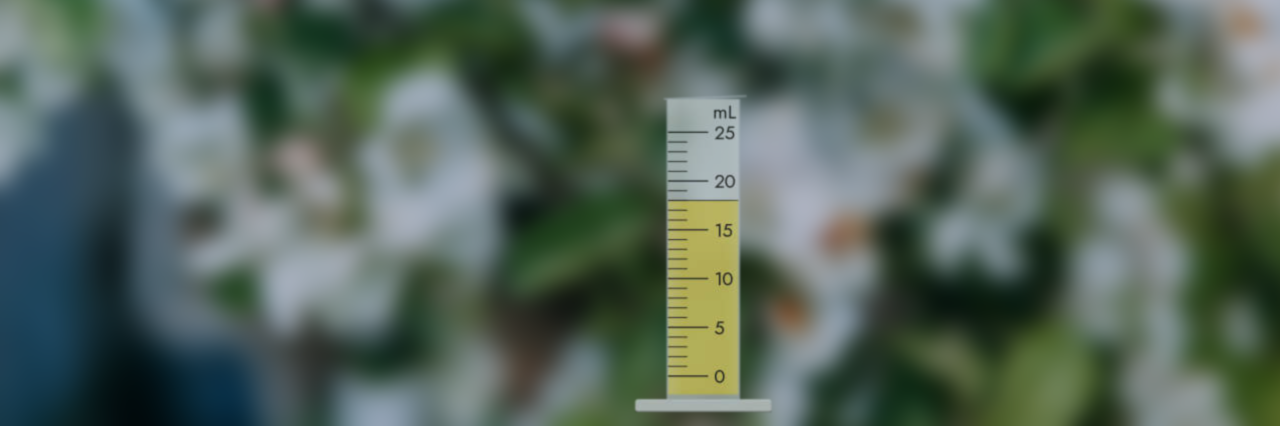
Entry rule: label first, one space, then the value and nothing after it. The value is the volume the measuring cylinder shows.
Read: 18 mL
